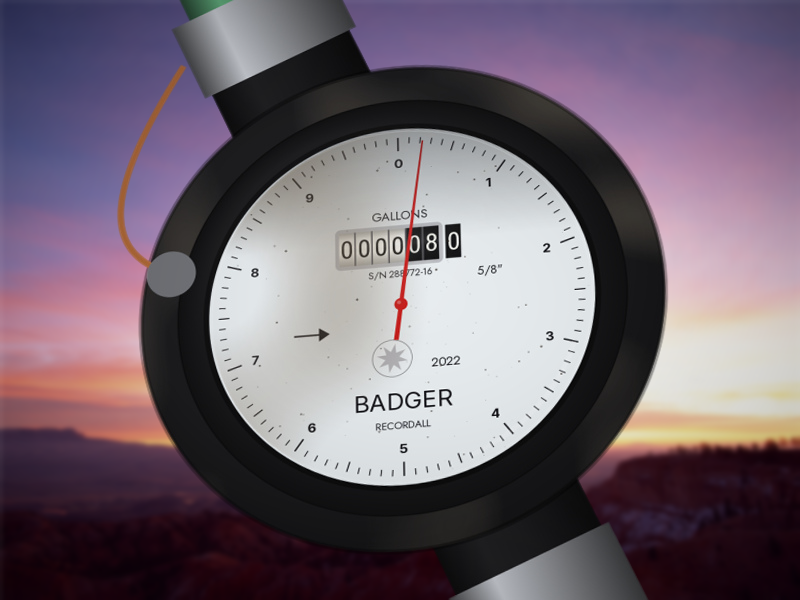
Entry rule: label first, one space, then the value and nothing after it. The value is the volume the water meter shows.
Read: 80.2 gal
